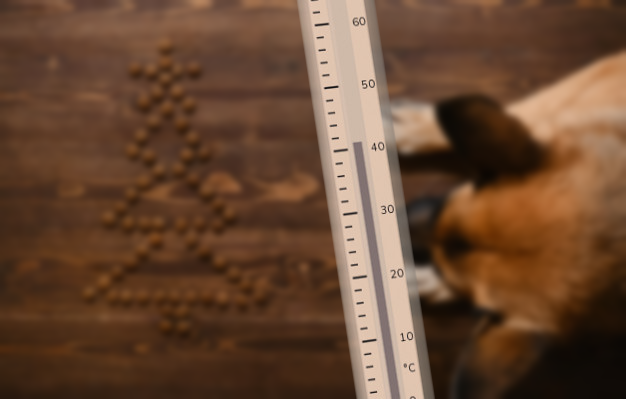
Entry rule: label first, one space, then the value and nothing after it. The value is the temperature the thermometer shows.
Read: 41 °C
